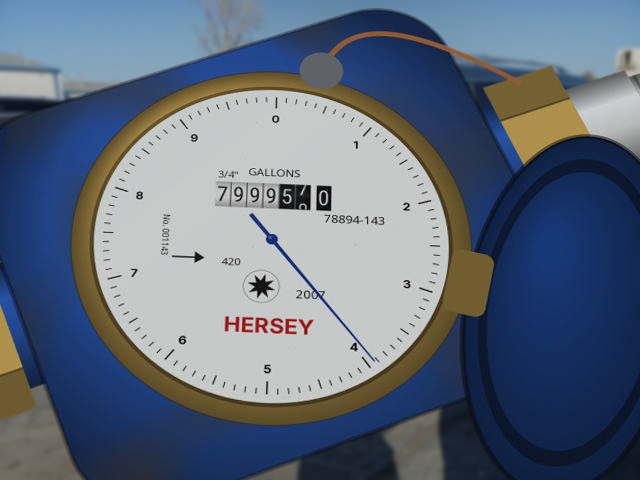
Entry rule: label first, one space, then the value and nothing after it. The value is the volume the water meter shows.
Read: 7999573.9 gal
